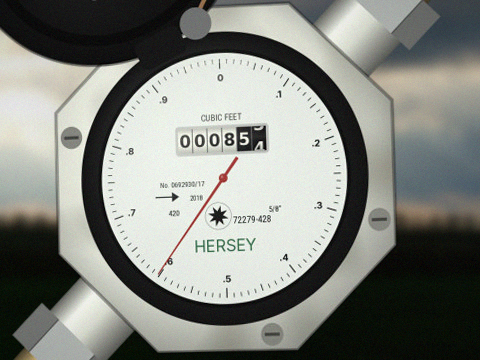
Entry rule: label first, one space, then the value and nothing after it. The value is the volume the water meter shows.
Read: 853.60 ft³
